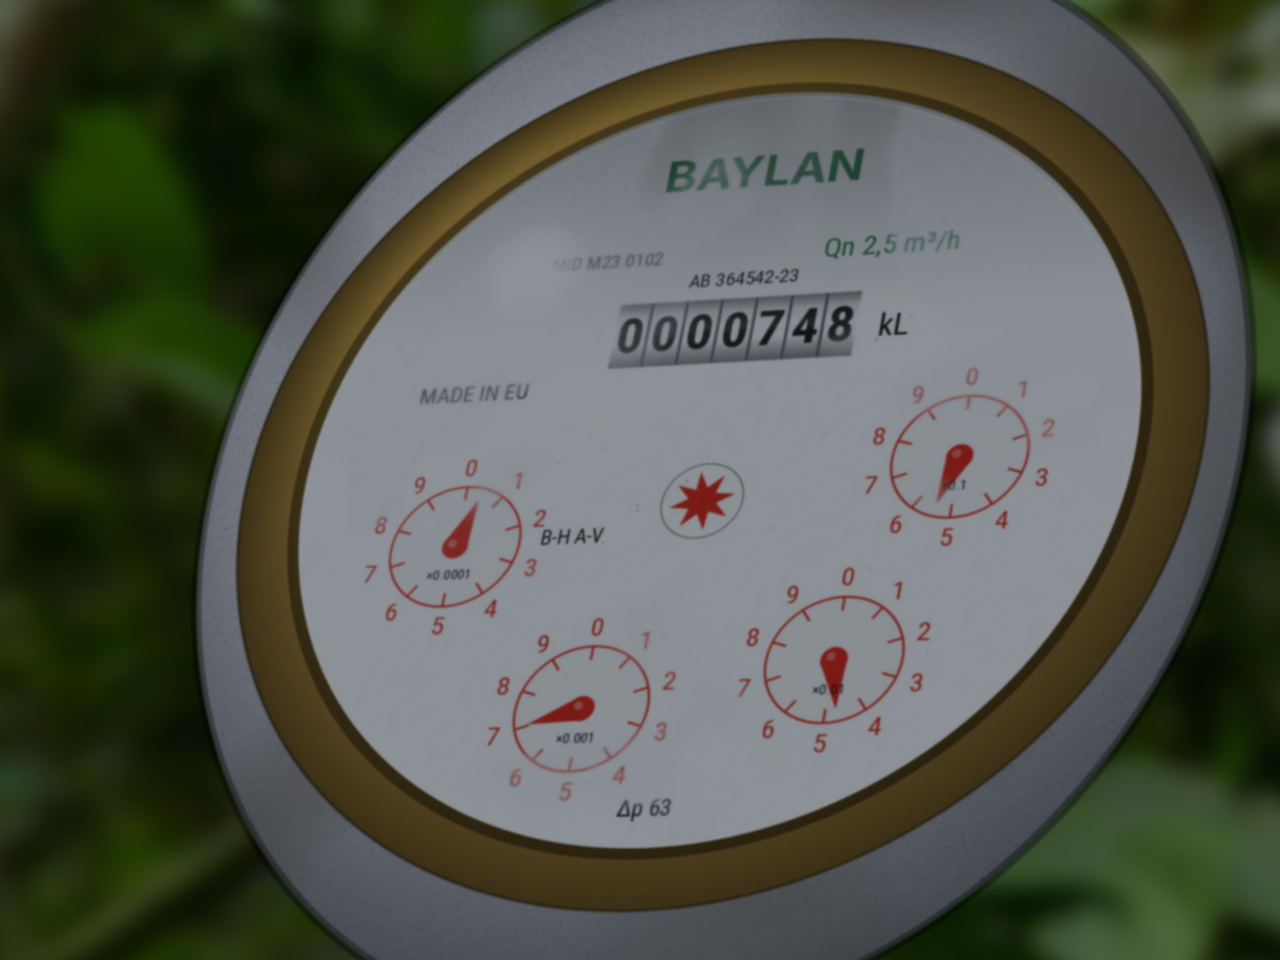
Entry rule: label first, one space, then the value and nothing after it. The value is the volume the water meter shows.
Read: 748.5470 kL
